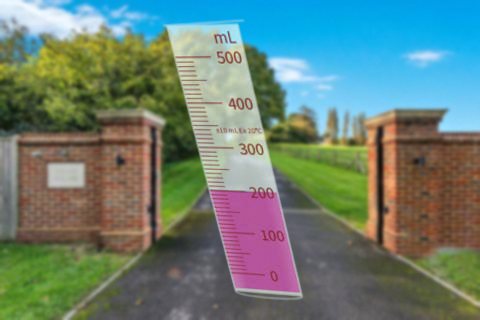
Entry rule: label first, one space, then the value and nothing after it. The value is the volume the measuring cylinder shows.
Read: 200 mL
